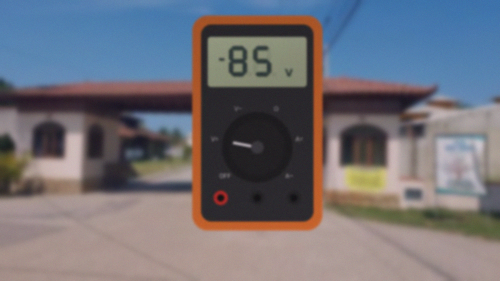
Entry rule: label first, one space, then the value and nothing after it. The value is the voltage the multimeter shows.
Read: -85 V
